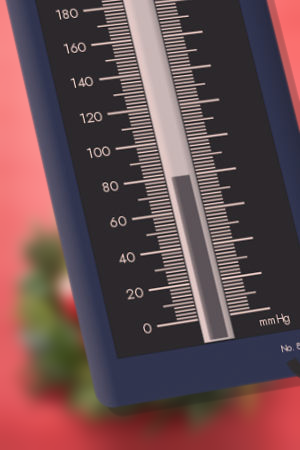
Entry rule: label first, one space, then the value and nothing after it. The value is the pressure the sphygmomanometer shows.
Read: 80 mmHg
